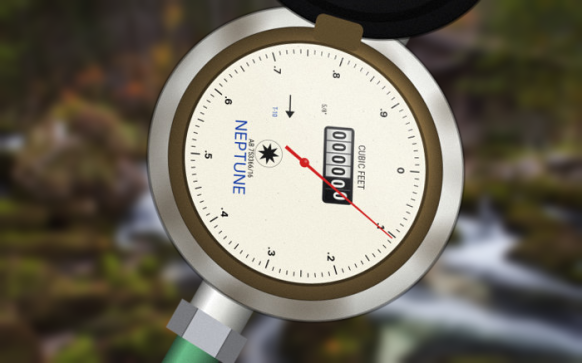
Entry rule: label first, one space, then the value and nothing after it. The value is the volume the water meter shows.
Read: 0.10 ft³
